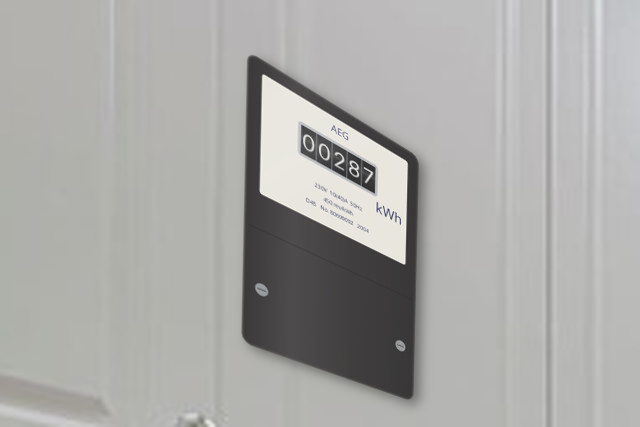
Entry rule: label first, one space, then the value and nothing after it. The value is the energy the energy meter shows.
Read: 287 kWh
